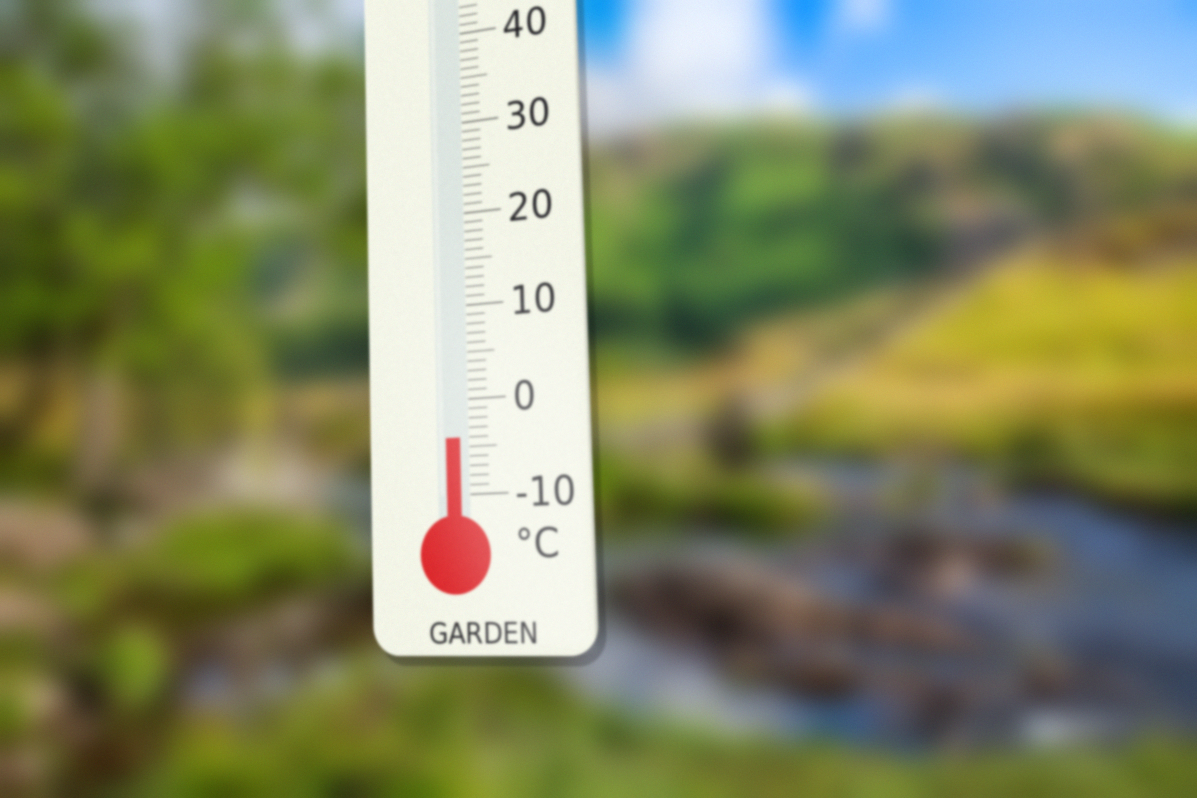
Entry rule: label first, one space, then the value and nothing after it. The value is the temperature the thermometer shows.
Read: -4 °C
